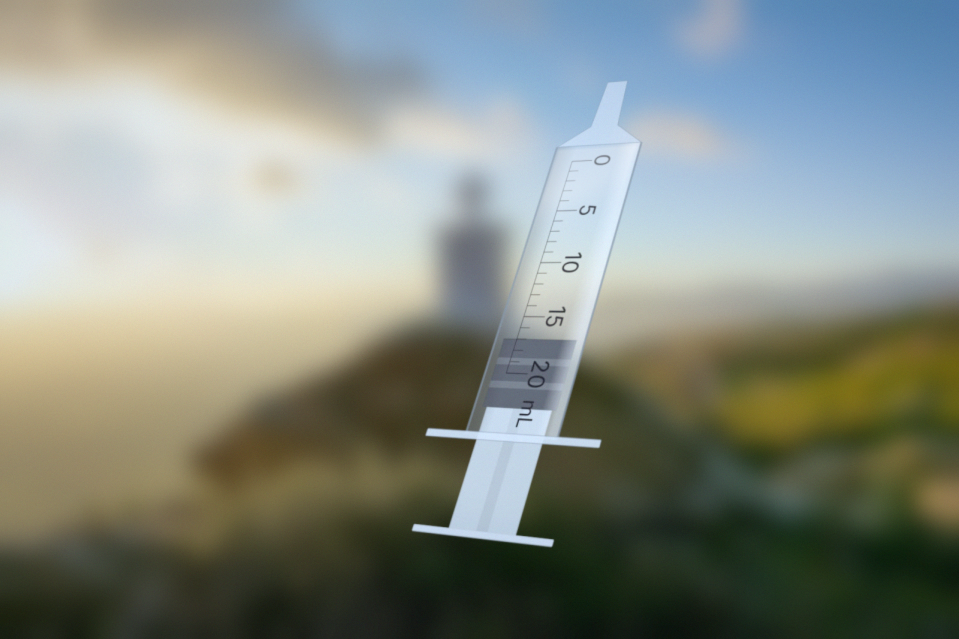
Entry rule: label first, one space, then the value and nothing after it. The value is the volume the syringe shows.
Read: 17 mL
